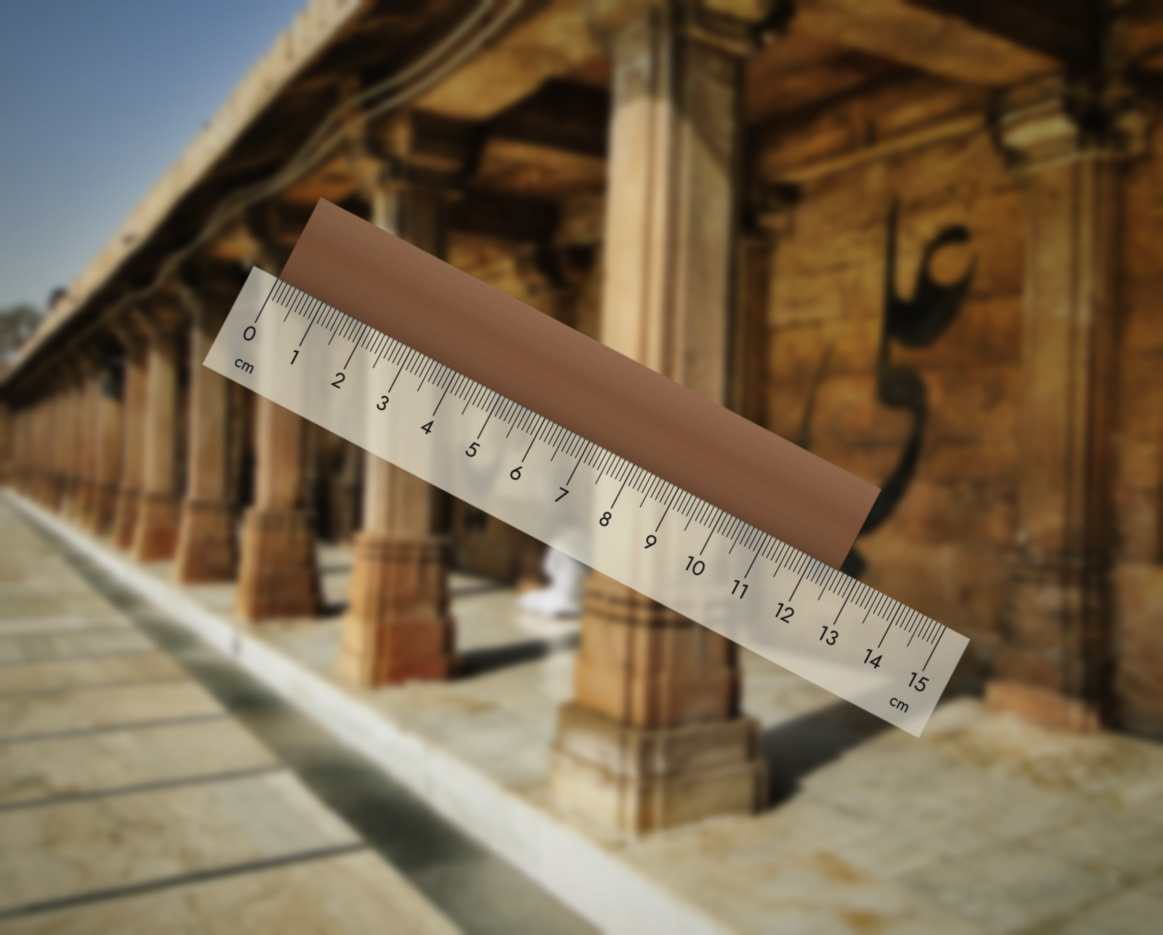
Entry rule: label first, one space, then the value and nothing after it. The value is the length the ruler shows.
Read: 12.6 cm
